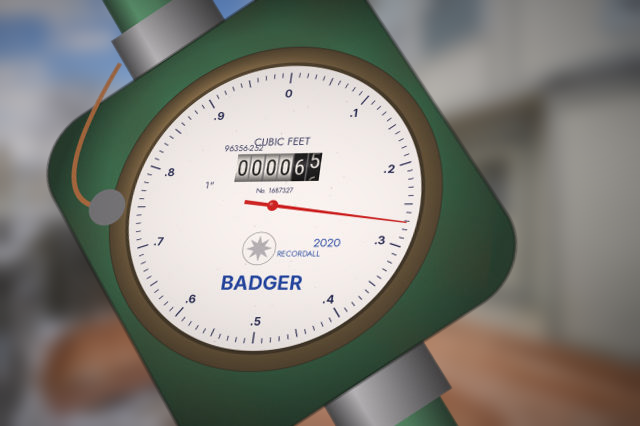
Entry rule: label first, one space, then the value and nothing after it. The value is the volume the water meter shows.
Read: 65.27 ft³
